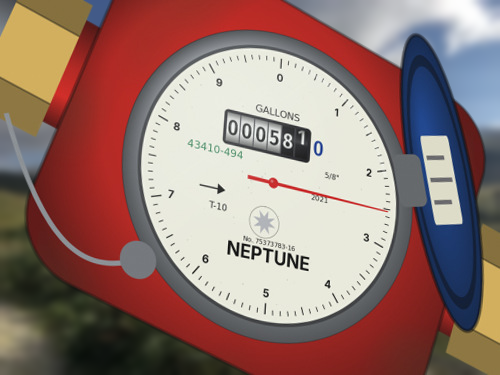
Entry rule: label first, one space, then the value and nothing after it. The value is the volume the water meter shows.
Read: 5812.5 gal
